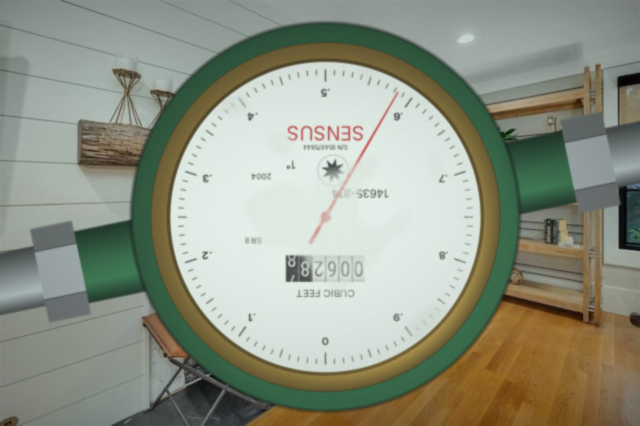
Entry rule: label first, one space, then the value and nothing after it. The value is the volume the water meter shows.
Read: 6287.58 ft³
